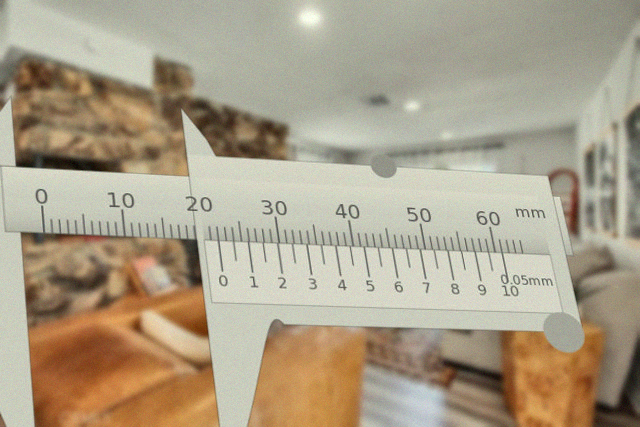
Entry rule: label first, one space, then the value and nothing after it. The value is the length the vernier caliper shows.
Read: 22.0 mm
